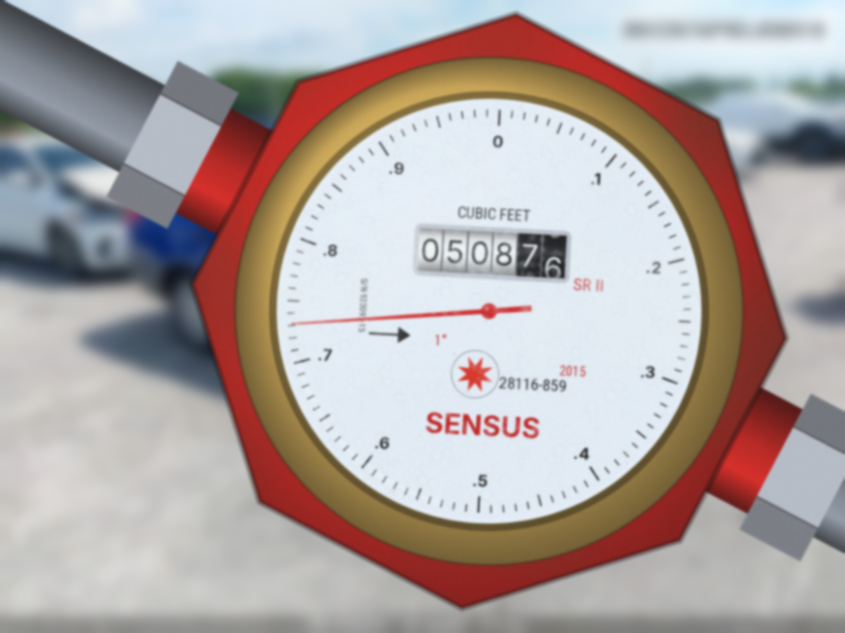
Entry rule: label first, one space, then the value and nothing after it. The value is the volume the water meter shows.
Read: 50875.73 ft³
